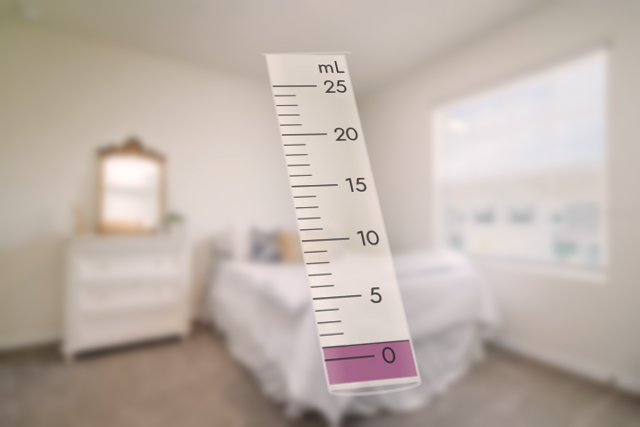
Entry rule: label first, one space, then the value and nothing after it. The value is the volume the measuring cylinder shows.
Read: 1 mL
